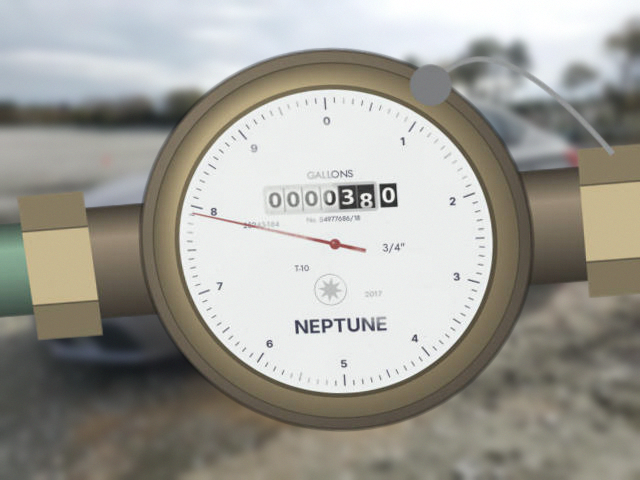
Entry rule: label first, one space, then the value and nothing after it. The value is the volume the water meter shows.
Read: 377.9 gal
